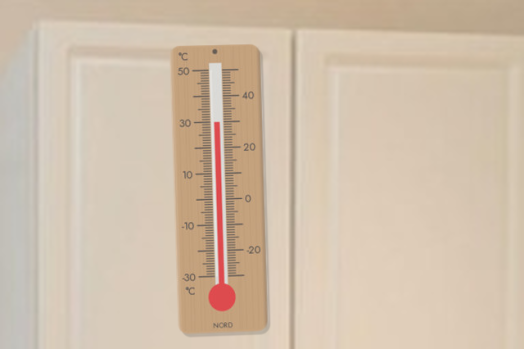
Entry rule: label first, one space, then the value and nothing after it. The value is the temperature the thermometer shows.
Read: 30 °C
